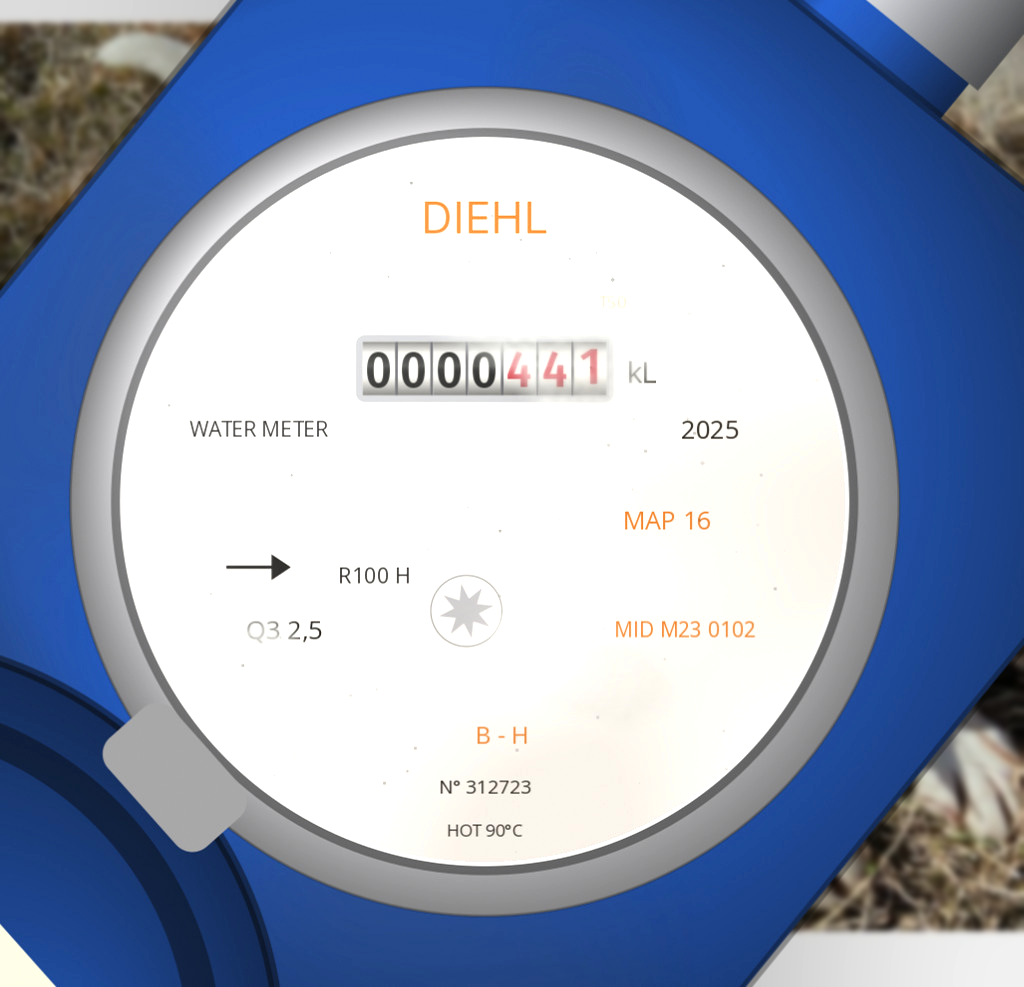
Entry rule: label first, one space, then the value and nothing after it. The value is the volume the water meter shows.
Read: 0.441 kL
